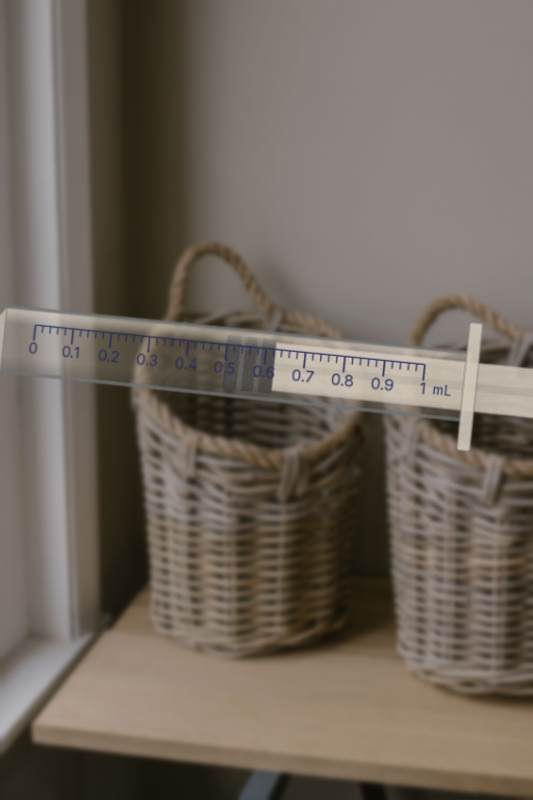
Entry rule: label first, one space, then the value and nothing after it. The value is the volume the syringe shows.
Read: 0.5 mL
